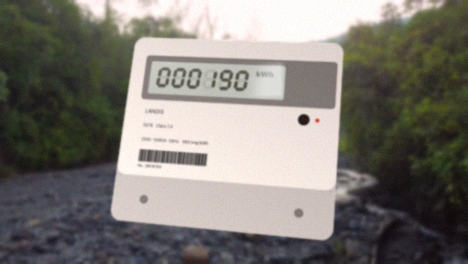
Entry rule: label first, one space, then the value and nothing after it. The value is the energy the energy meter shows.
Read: 190 kWh
